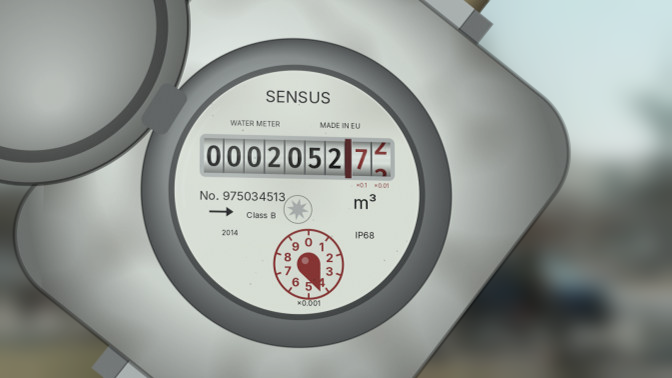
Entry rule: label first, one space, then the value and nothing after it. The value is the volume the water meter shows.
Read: 2052.724 m³
